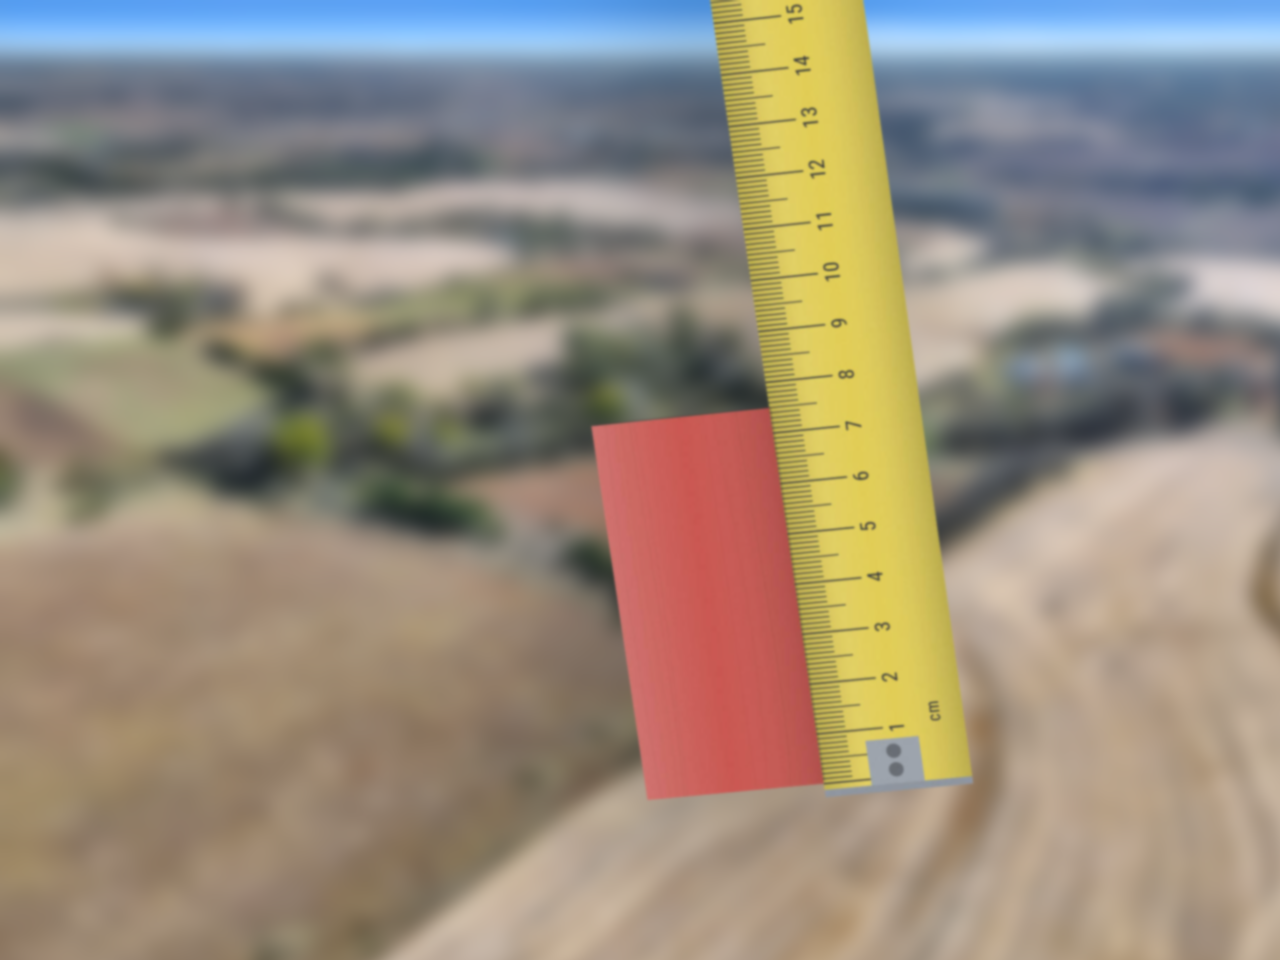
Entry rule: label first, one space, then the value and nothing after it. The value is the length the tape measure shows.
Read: 7.5 cm
